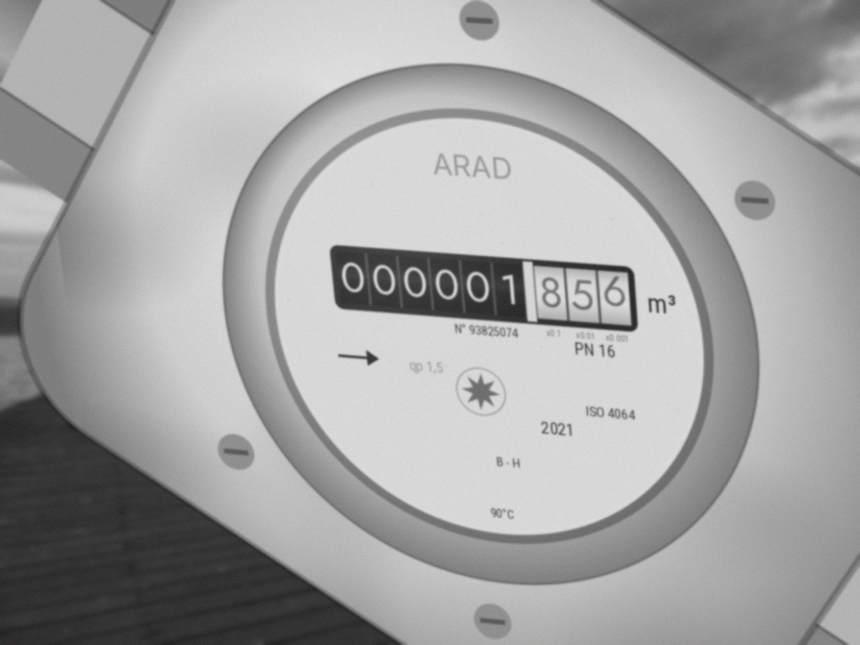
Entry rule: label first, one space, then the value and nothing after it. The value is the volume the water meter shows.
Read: 1.856 m³
